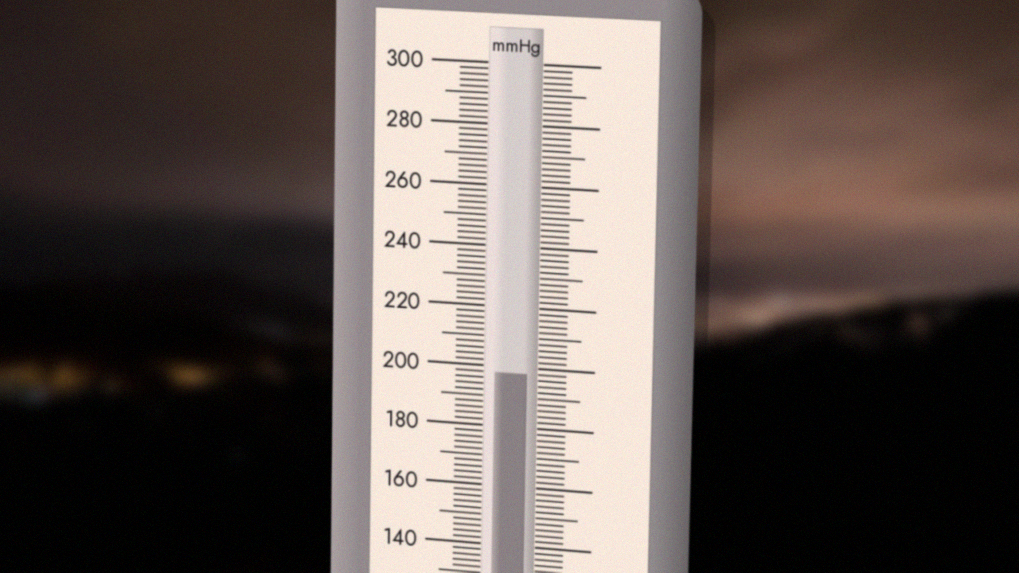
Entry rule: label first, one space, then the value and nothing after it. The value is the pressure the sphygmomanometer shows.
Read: 198 mmHg
